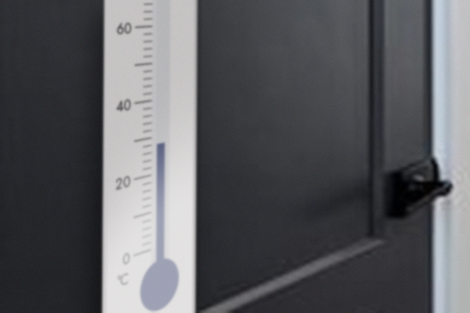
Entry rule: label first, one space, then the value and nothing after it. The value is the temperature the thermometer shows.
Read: 28 °C
